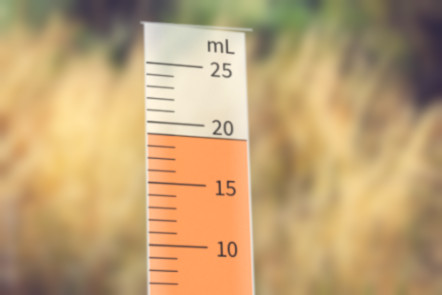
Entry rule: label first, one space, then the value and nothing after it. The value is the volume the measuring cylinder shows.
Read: 19 mL
